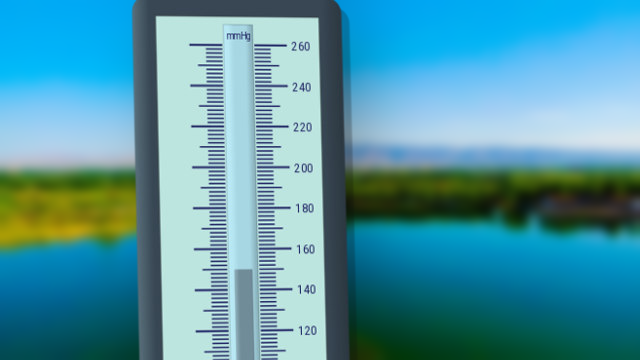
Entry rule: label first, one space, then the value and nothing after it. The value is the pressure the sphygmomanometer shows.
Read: 150 mmHg
